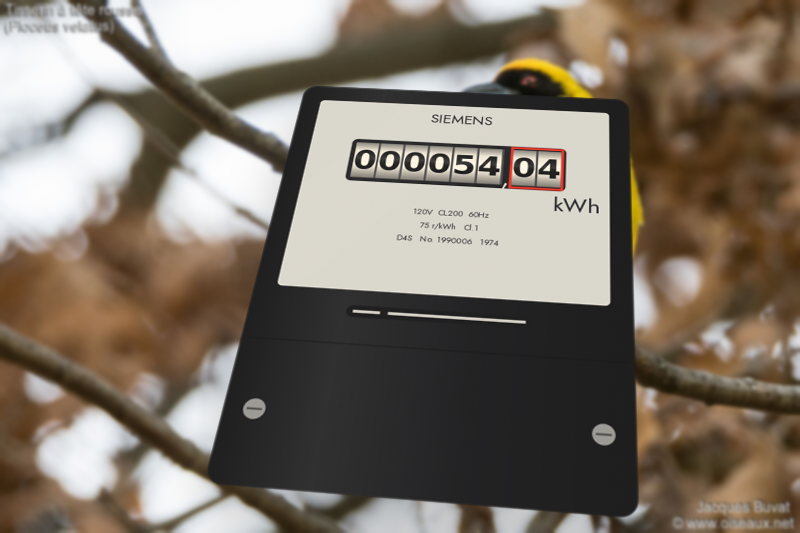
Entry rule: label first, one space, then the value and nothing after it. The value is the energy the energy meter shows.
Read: 54.04 kWh
